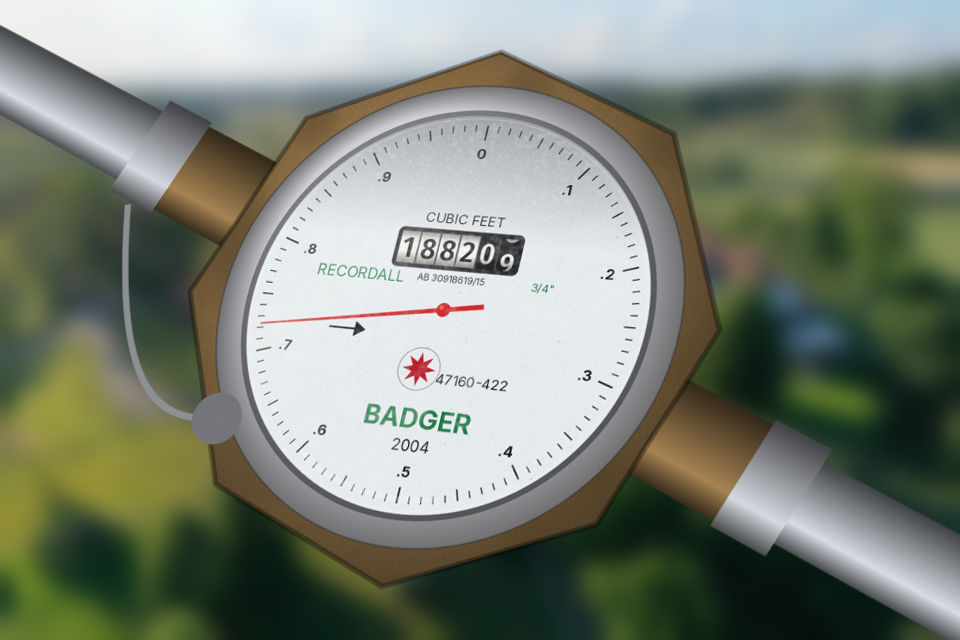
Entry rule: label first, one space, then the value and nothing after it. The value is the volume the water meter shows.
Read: 188208.72 ft³
